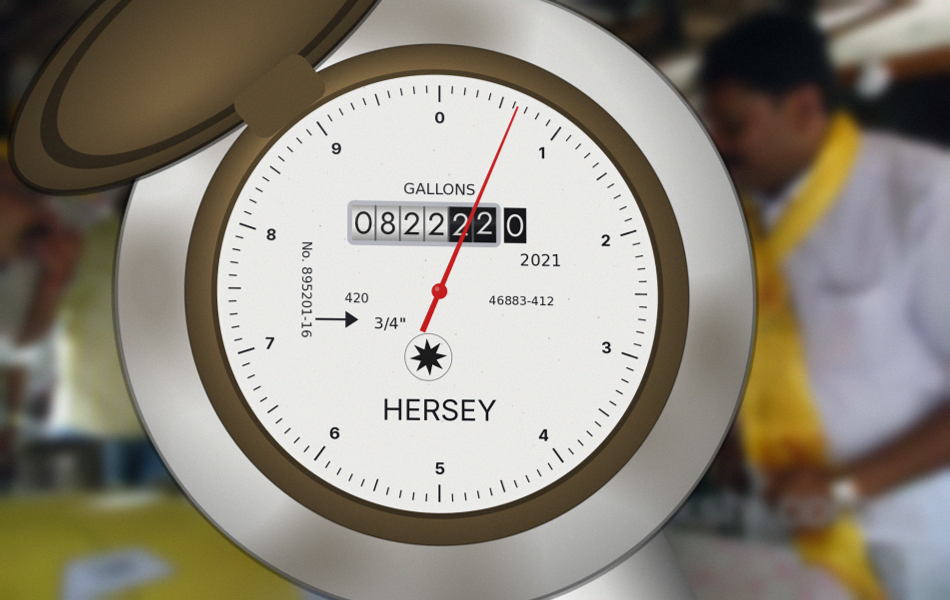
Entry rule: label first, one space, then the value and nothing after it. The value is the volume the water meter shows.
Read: 822220.6 gal
